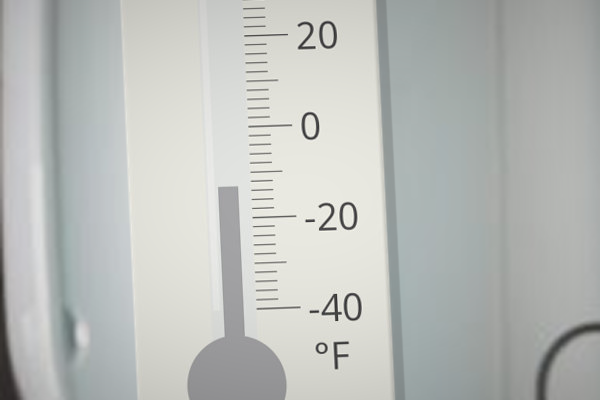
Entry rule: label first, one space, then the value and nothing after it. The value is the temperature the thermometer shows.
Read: -13 °F
